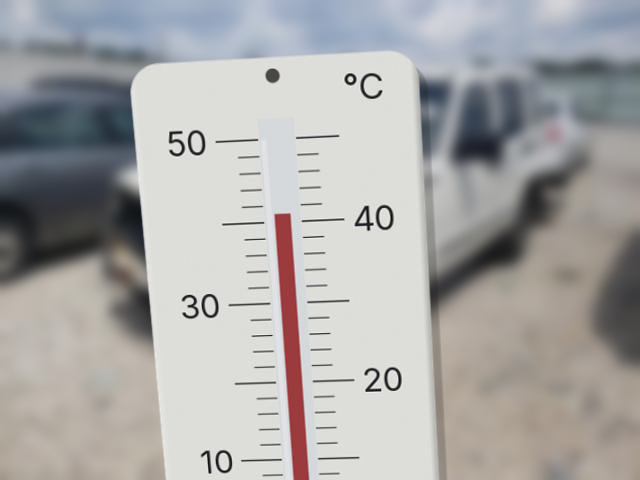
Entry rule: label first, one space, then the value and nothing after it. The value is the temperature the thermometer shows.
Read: 41 °C
